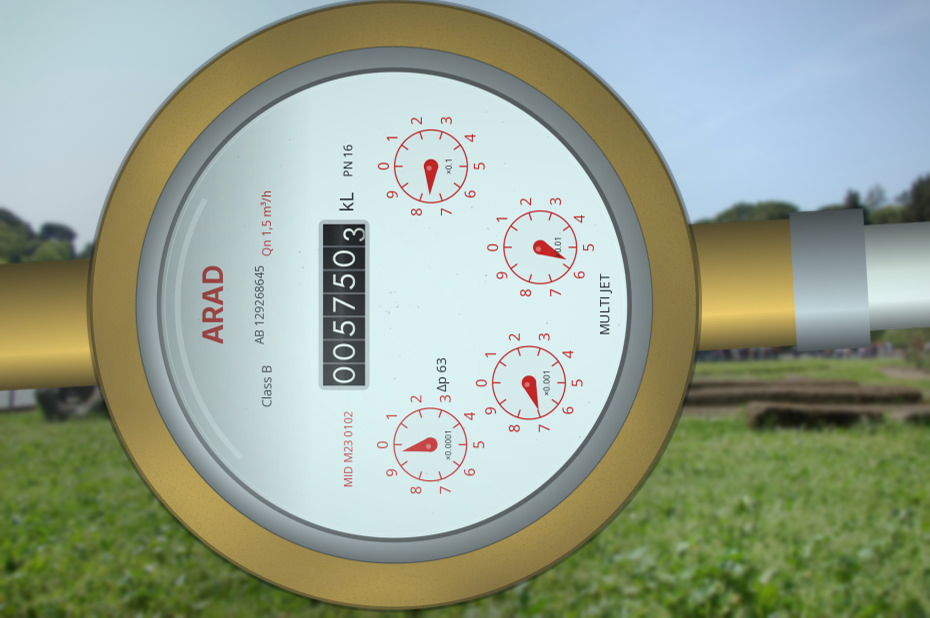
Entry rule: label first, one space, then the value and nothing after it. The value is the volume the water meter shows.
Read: 57502.7569 kL
